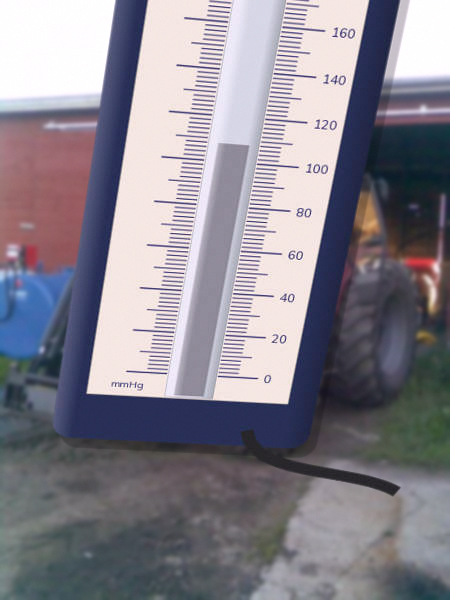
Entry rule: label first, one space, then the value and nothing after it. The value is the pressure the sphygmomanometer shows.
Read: 108 mmHg
